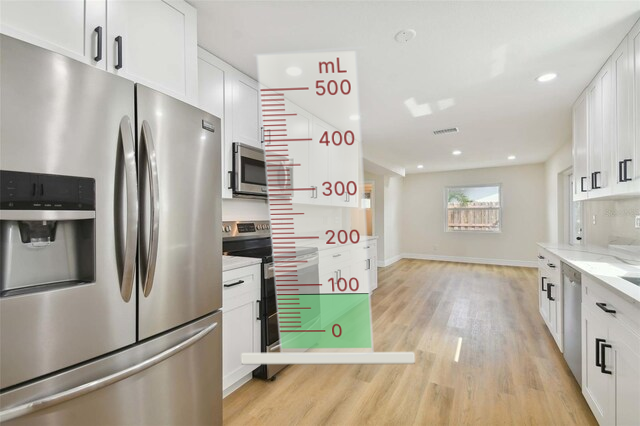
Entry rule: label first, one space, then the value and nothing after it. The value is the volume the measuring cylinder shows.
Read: 80 mL
